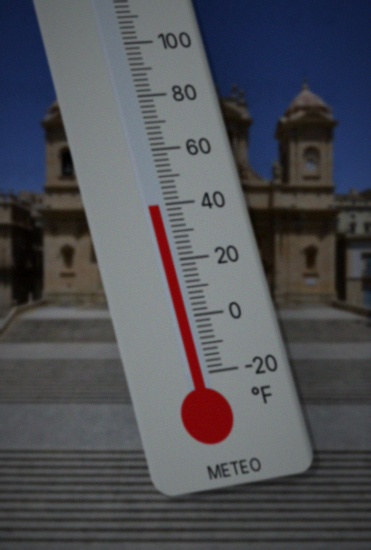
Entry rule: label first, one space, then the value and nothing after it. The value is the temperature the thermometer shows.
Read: 40 °F
